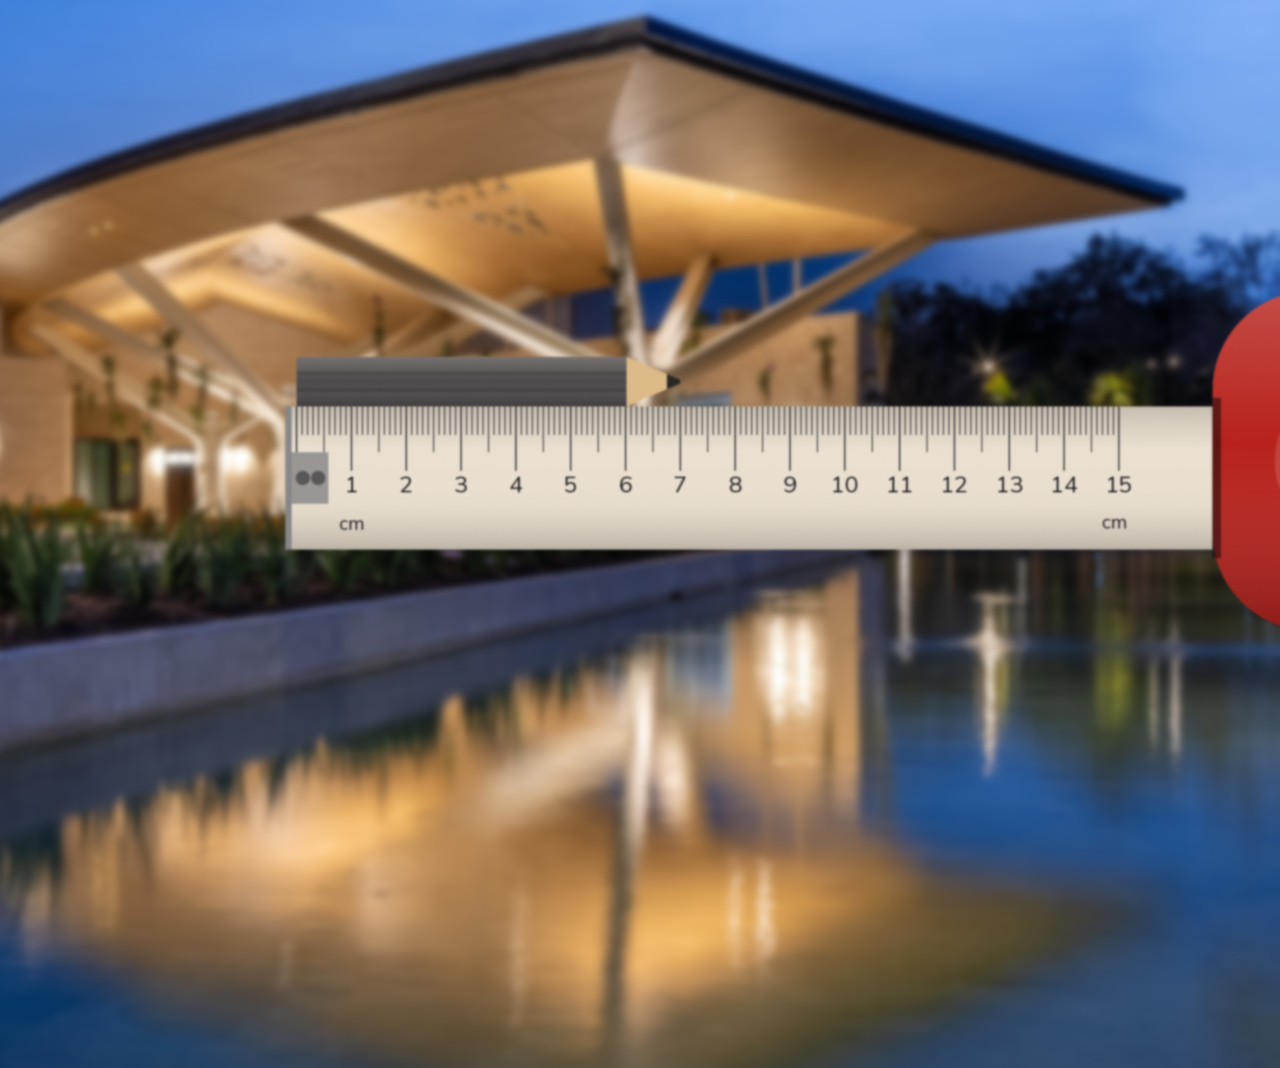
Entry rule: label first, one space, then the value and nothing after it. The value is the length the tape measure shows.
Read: 7 cm
